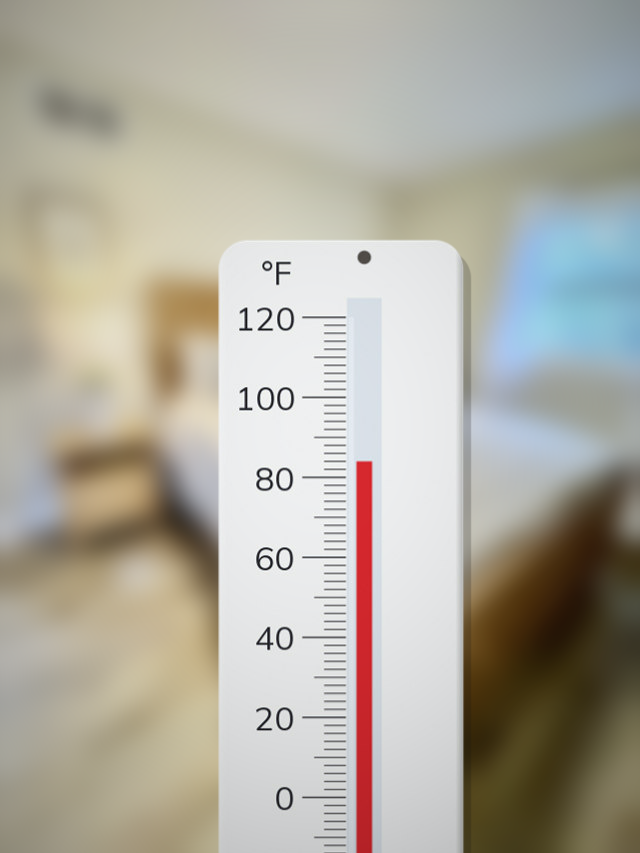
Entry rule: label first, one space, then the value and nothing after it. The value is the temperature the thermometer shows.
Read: 84 °F
